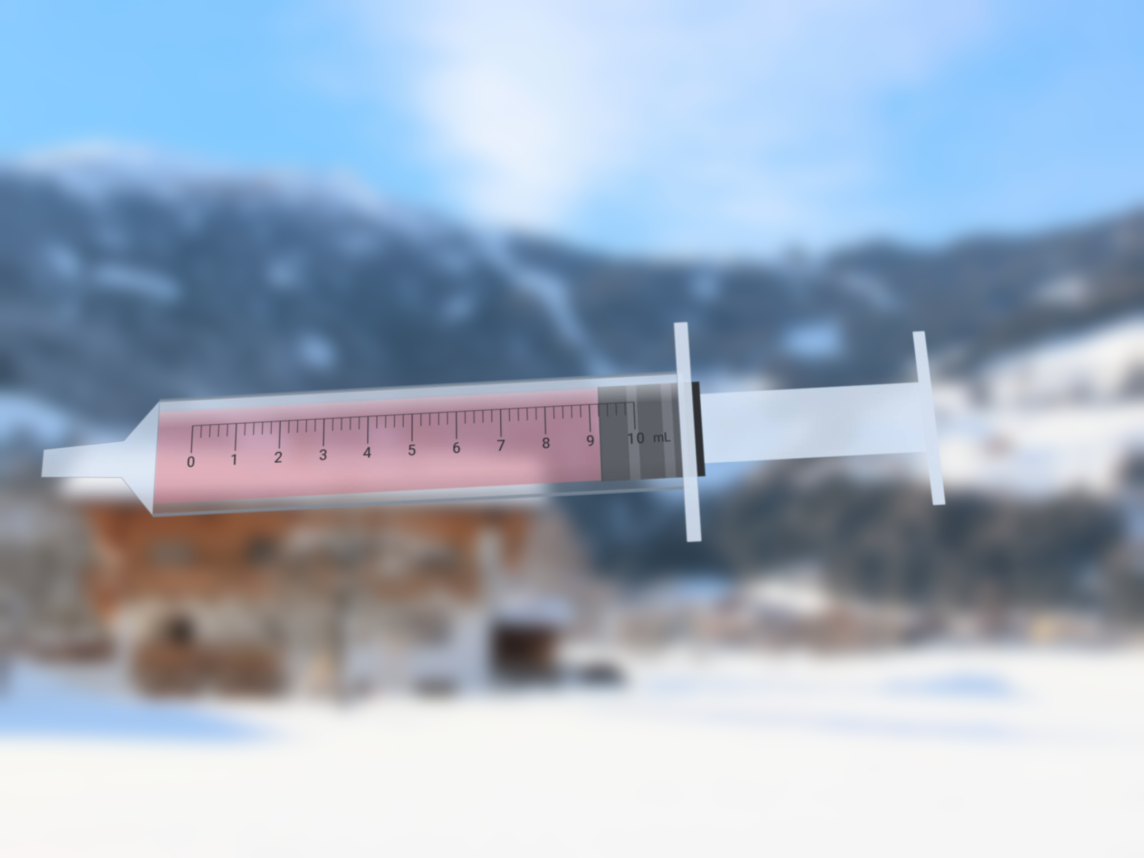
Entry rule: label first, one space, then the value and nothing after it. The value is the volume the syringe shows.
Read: 9.2 mL
